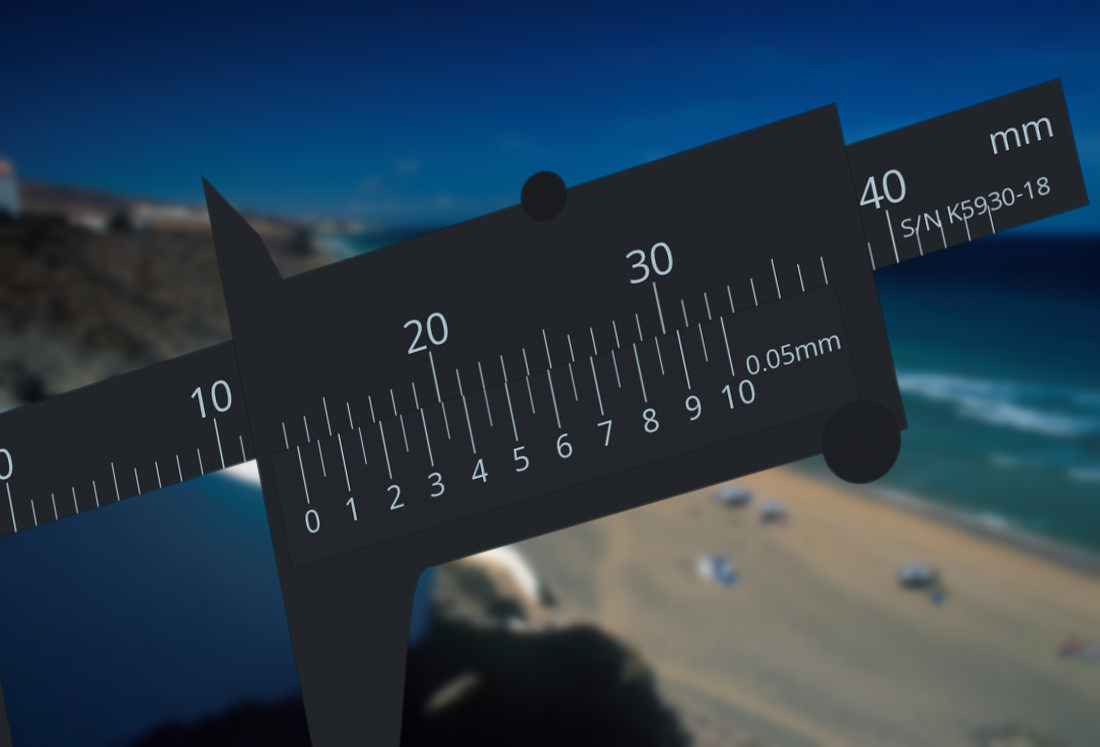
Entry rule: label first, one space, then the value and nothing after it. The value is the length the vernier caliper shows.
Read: 13.45 mm
